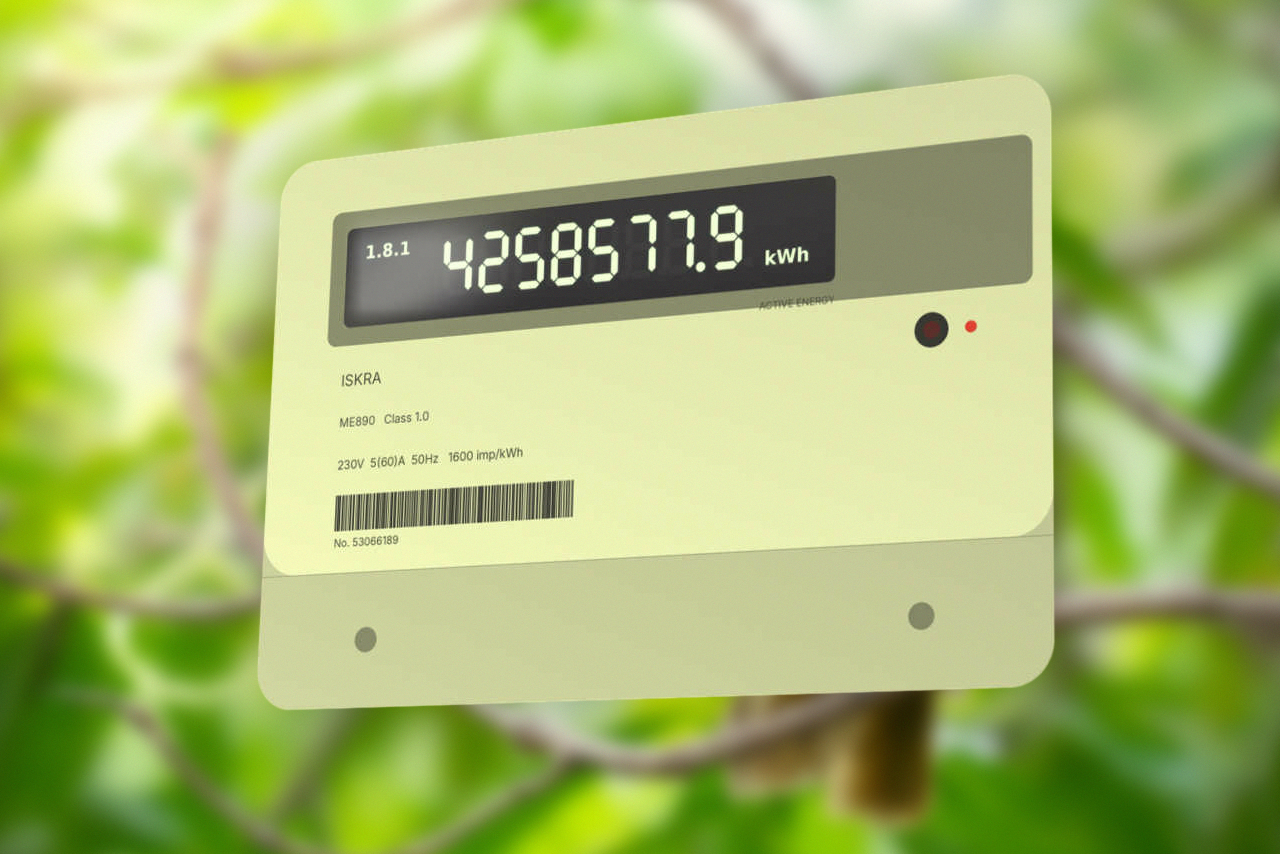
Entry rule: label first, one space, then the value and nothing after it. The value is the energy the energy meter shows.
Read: 4258577.9 kWh
